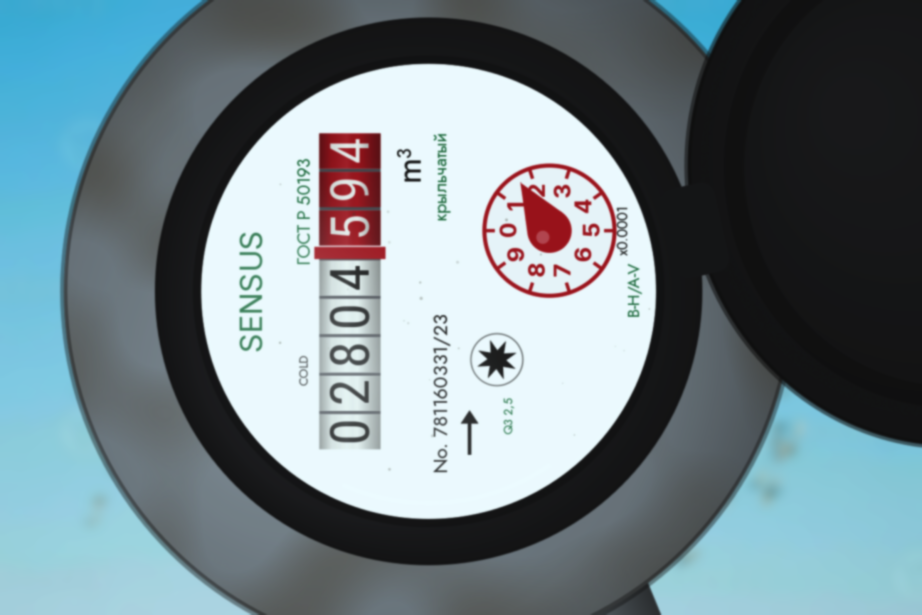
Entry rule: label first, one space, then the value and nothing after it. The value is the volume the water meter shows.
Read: 2804.5941 m³
